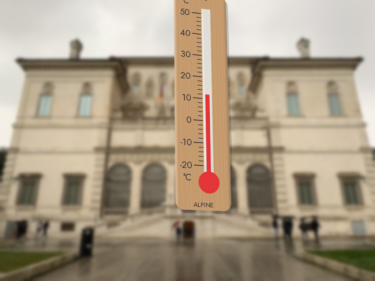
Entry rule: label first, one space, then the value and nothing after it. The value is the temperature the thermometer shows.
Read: 12 °C
